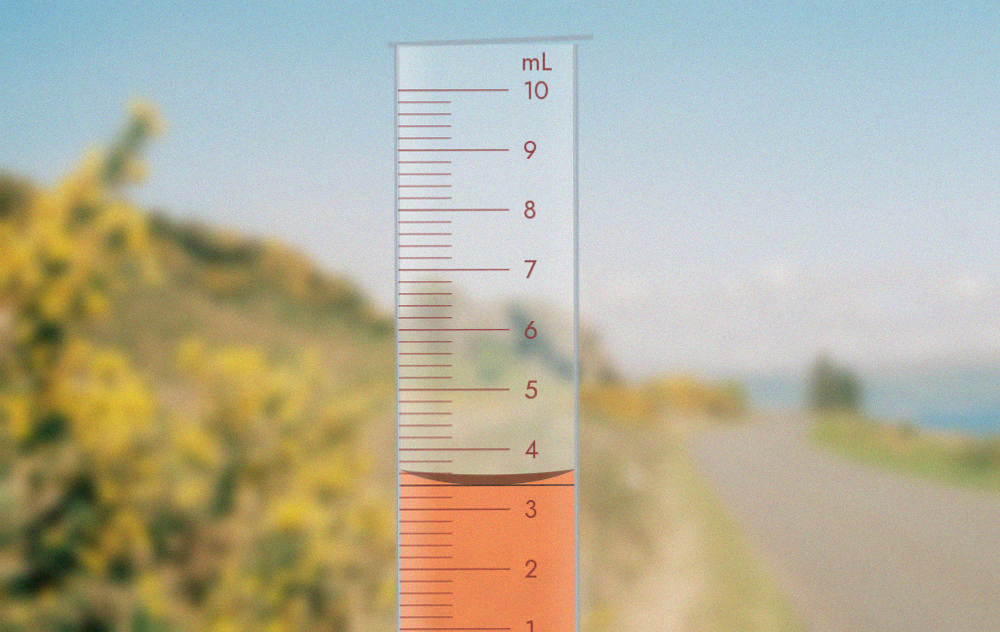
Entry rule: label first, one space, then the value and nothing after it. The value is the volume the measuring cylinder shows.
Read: 3.4 mL
